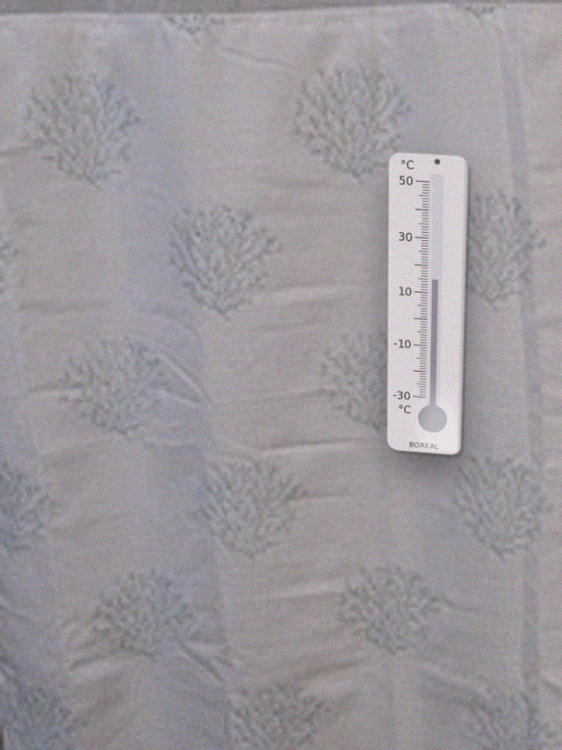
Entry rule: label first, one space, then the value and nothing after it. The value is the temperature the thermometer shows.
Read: 15 °C
